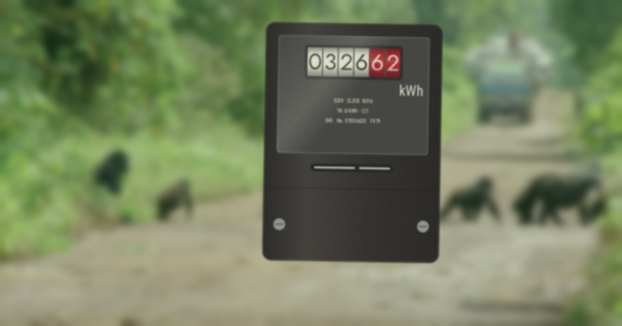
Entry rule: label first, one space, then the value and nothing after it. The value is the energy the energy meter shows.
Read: 326.62 kWh
